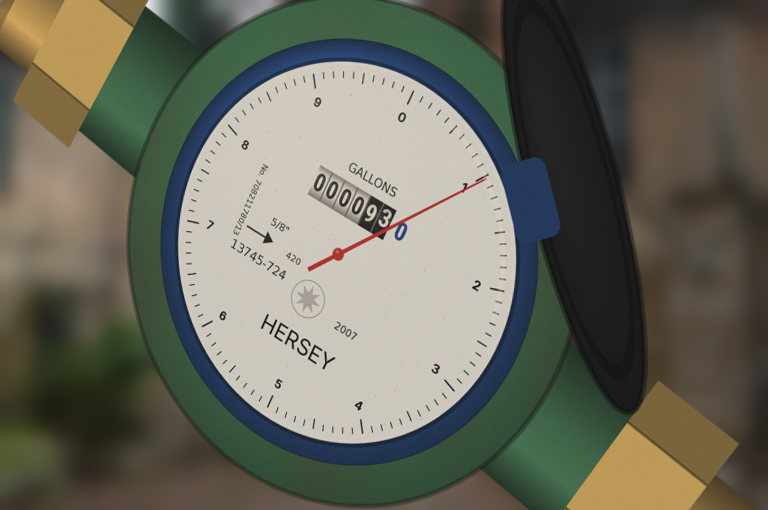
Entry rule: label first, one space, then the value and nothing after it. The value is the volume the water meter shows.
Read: 931.0 gal
